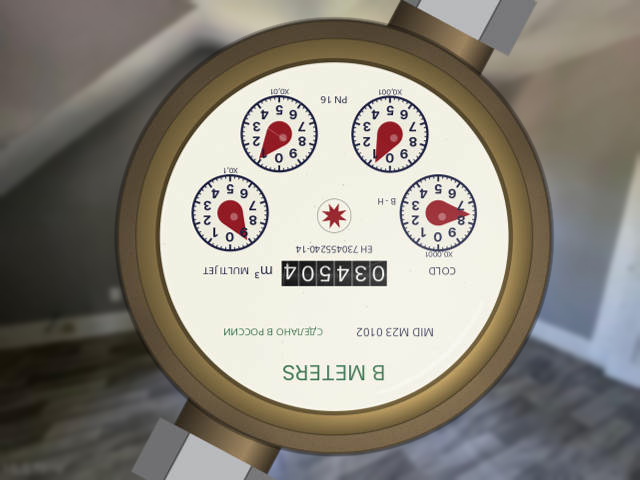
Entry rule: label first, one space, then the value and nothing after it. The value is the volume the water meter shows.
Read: 34503.9107 m³
